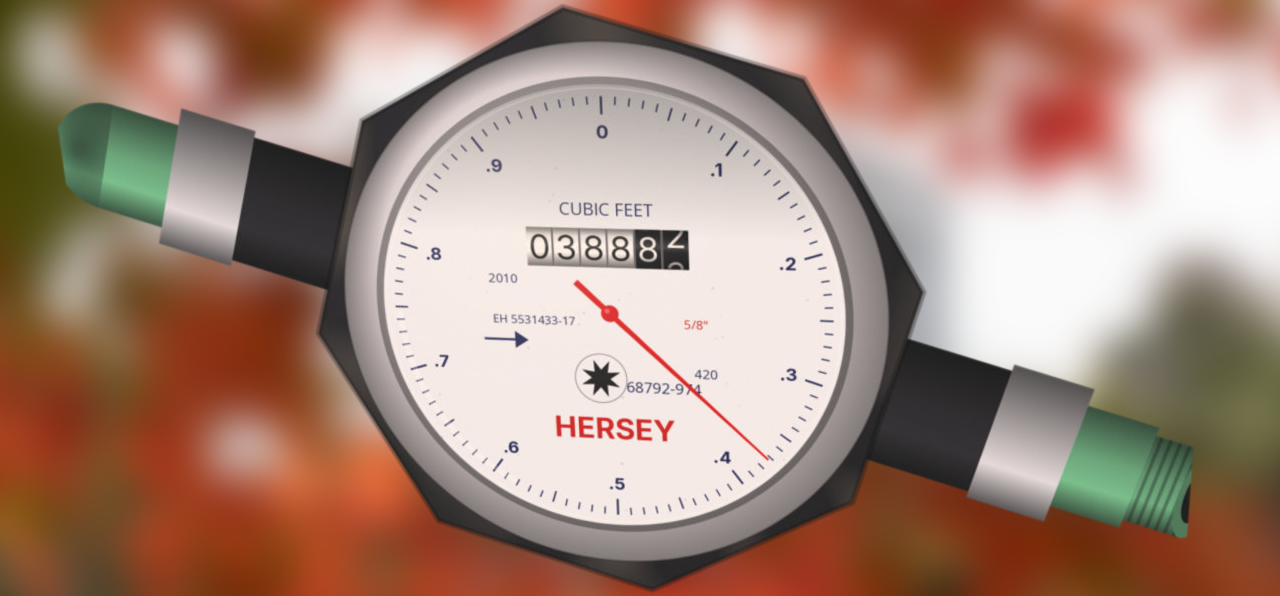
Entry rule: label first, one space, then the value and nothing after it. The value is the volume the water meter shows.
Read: 38882.37 ft³
